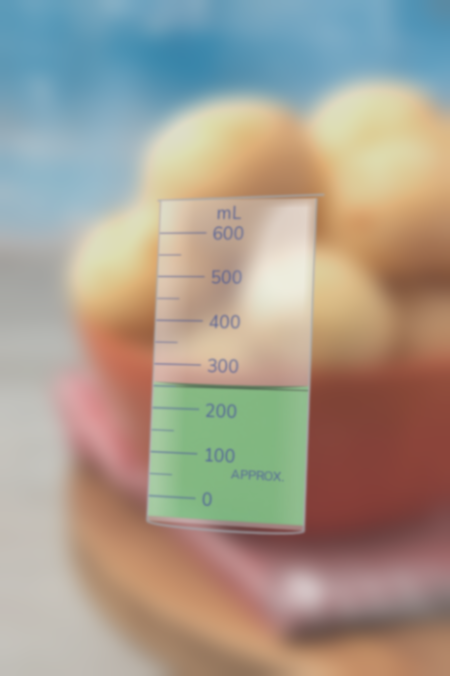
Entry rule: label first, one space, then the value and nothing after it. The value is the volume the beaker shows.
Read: 250 mL
